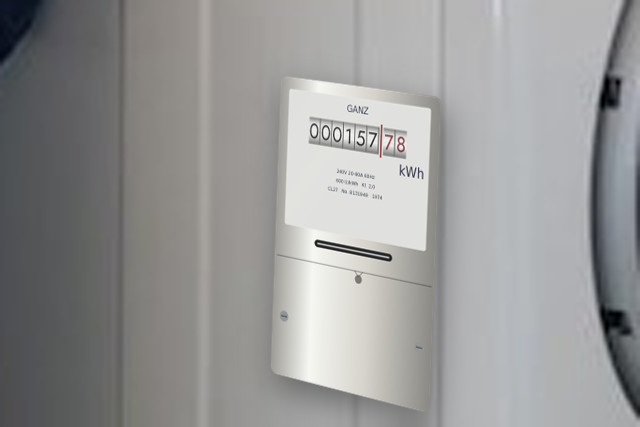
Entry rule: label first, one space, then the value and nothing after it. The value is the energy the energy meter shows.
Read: 157.78 kWh
